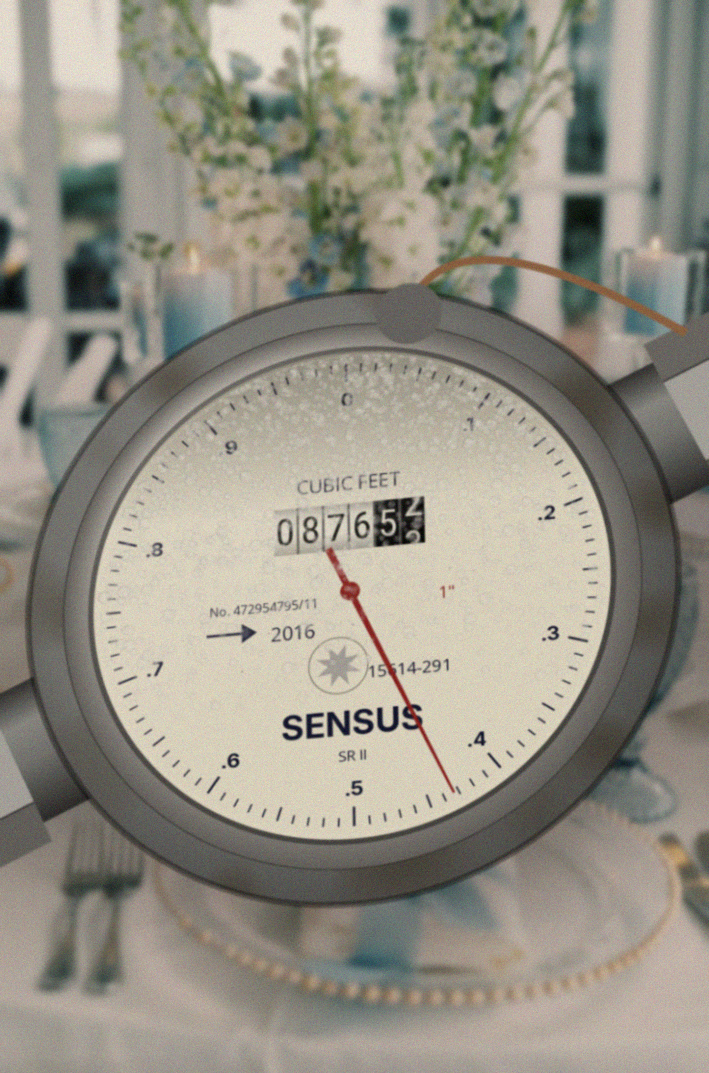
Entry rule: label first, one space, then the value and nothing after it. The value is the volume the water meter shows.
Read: 87652.43 ft³
